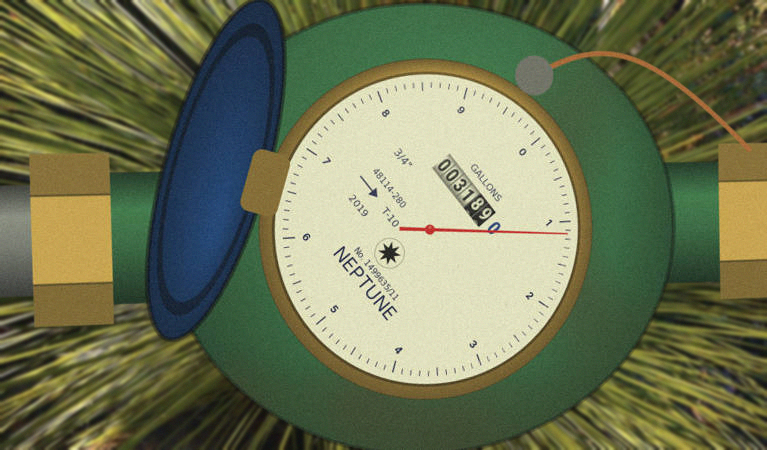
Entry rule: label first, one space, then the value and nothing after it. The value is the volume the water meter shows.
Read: 31891.1 gal
